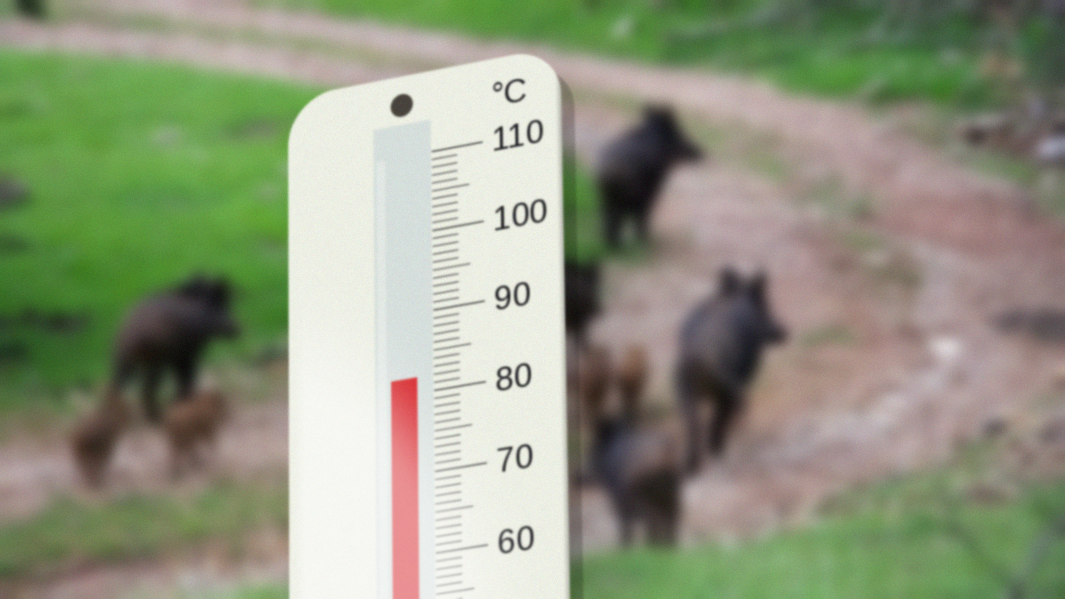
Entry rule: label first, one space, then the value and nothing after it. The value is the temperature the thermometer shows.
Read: 82 °C
